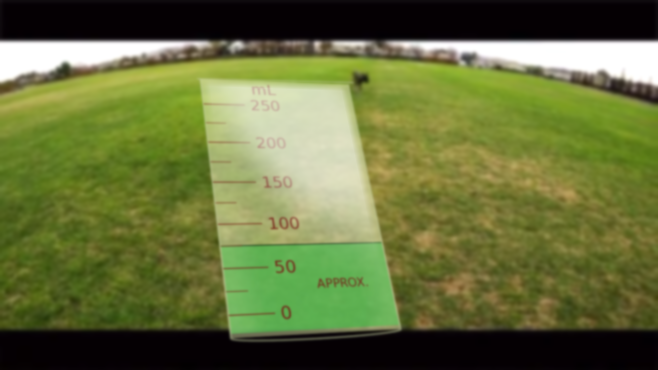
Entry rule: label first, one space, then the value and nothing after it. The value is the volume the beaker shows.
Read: 75 mL
